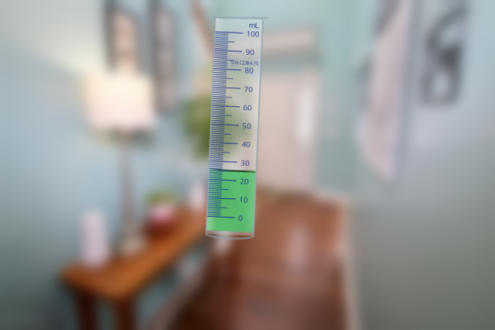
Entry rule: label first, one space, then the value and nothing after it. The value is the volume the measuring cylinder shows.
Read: 25 mL
